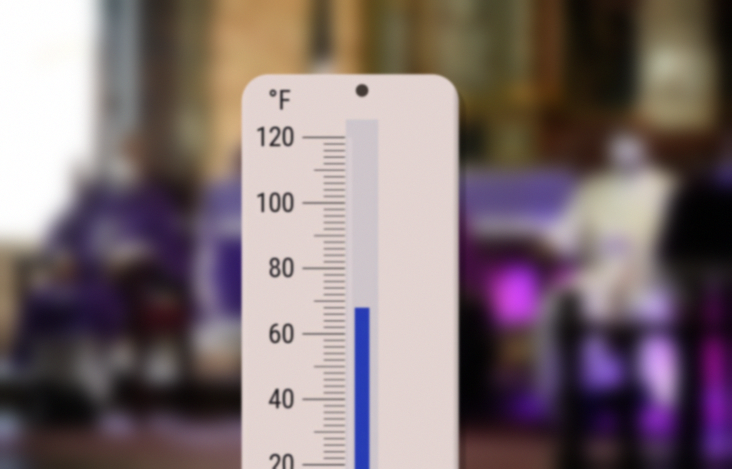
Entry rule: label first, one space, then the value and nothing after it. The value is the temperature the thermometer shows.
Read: 68 °F
